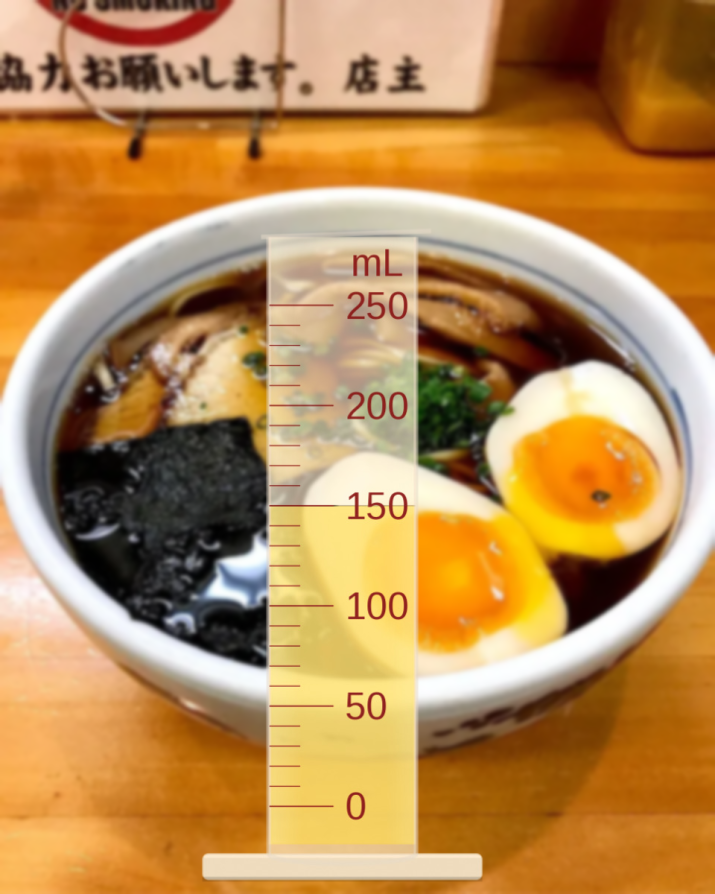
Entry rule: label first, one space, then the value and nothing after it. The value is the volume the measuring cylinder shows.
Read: 150 mL
